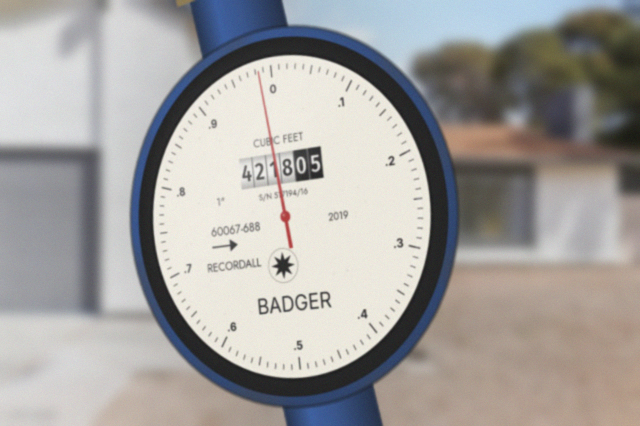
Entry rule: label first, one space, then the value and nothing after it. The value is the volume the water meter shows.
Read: 421804.98 ft³
